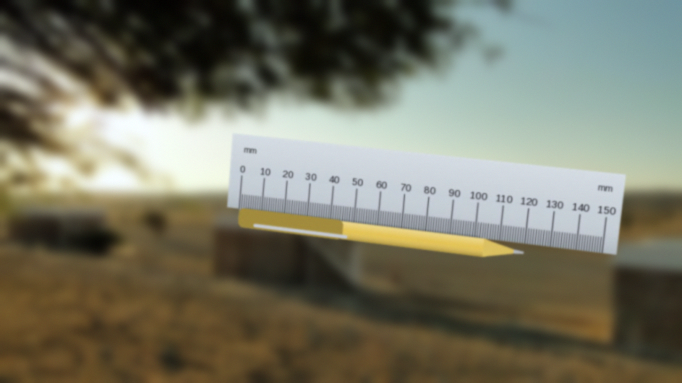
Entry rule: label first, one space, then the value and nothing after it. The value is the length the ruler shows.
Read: 120 mm
